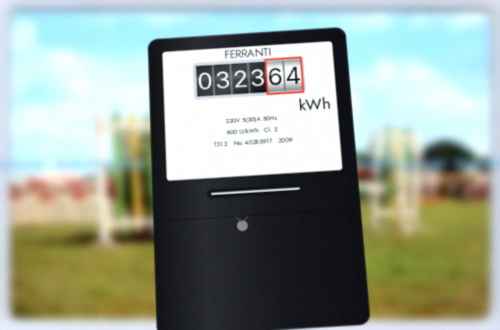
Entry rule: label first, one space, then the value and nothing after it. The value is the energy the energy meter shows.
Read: 323.64 kWh
